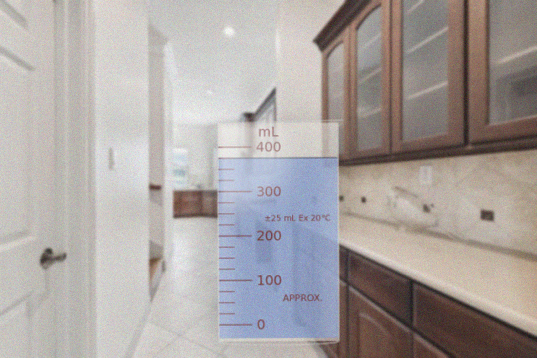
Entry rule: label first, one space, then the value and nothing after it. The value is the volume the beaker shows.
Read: 375 mL
